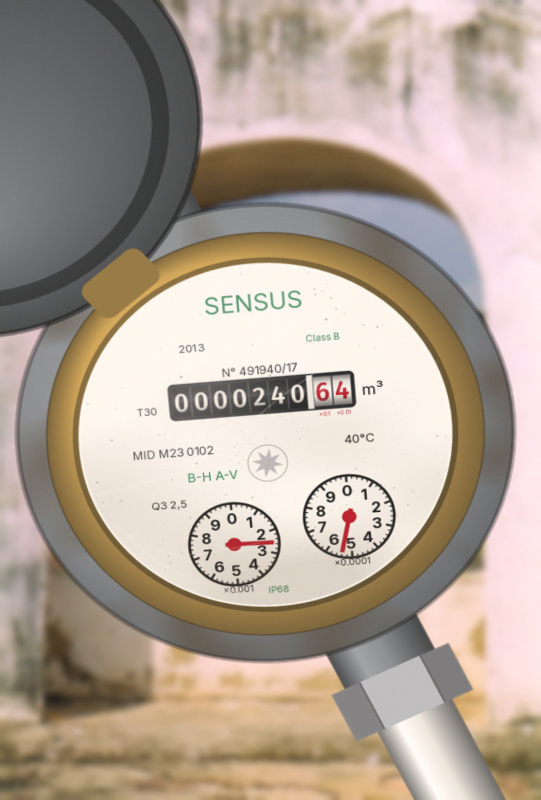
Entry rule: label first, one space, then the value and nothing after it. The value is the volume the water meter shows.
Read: 240.6425 m³
